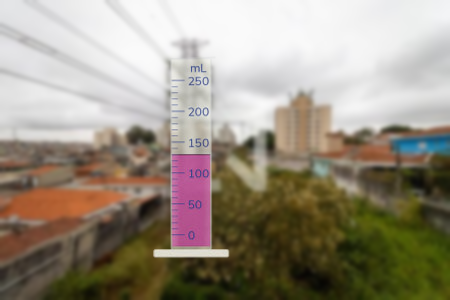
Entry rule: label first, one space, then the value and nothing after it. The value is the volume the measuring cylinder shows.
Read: 130 mL
